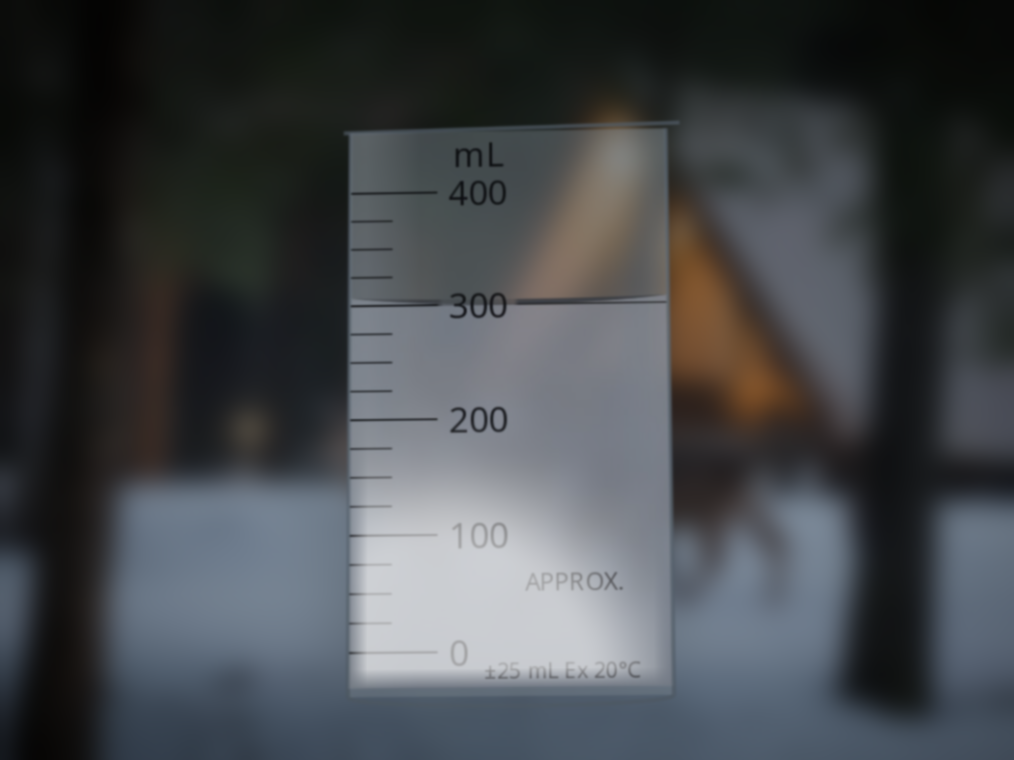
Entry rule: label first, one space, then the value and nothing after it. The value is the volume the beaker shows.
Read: 300 mL
